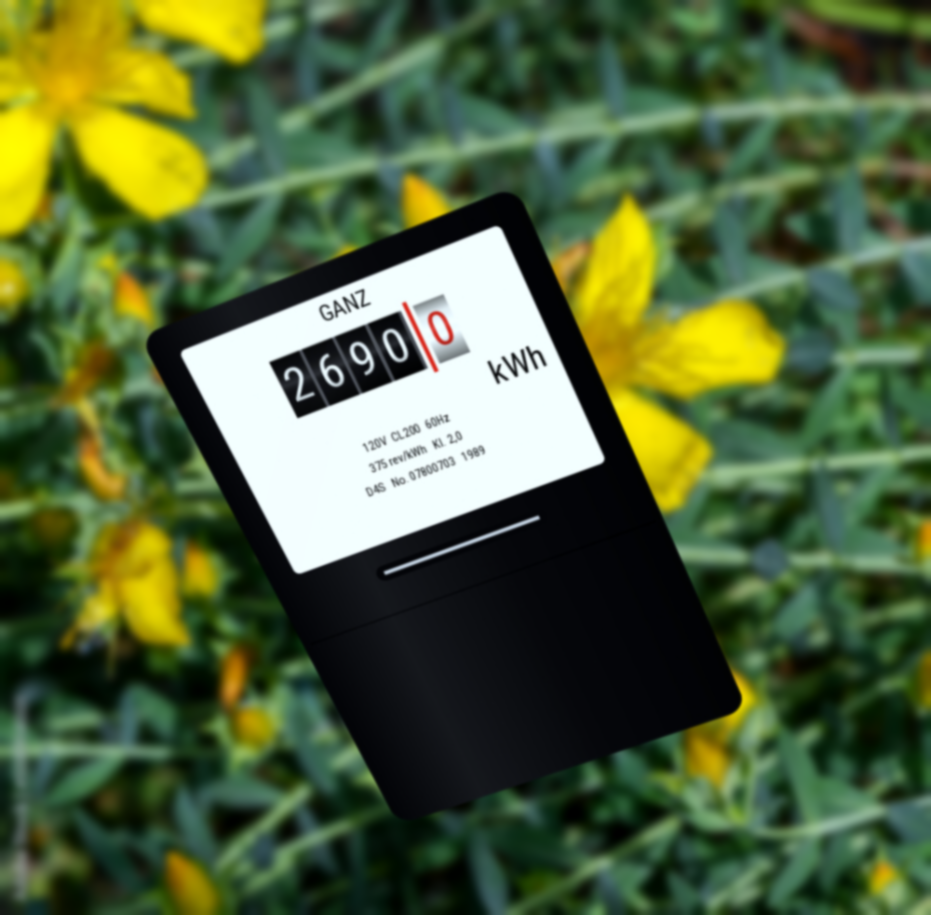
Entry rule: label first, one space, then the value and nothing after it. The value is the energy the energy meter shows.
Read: 2690.0 kWh
